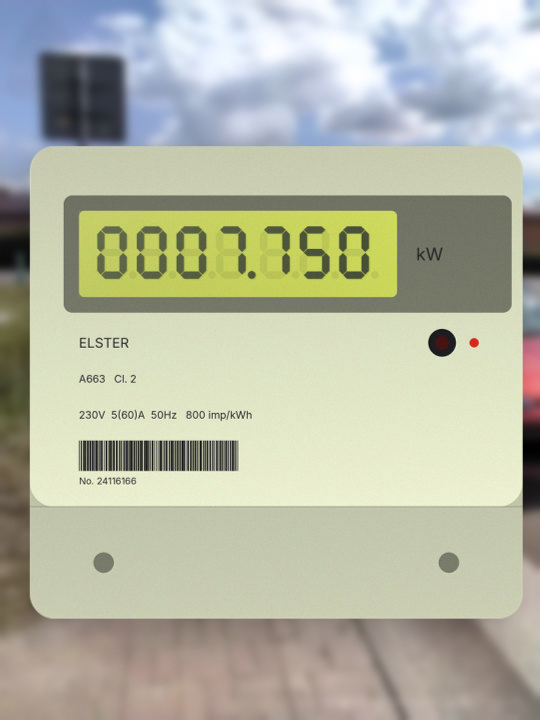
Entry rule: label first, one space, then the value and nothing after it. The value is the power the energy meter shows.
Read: 7.750 kW
